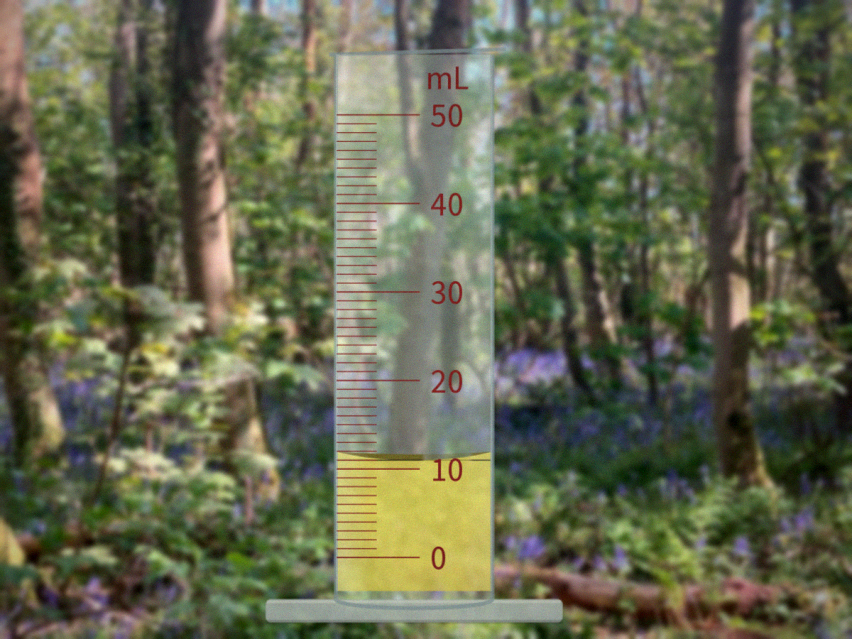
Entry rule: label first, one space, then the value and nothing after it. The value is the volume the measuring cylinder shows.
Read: 11 mL
